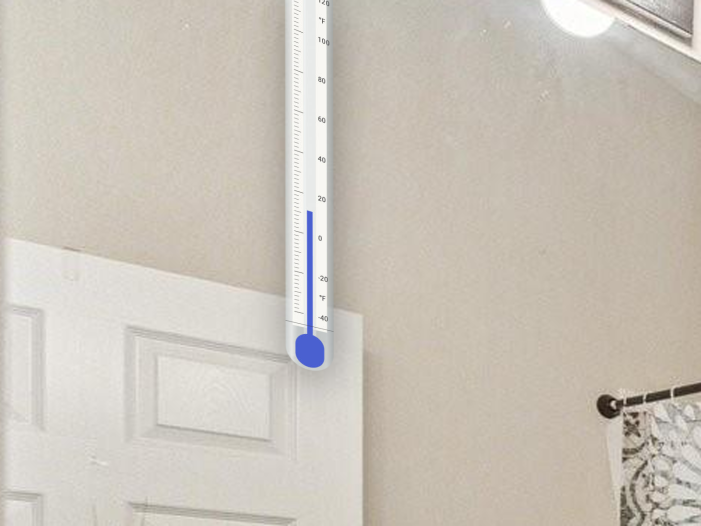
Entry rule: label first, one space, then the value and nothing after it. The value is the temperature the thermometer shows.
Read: 12 °F
